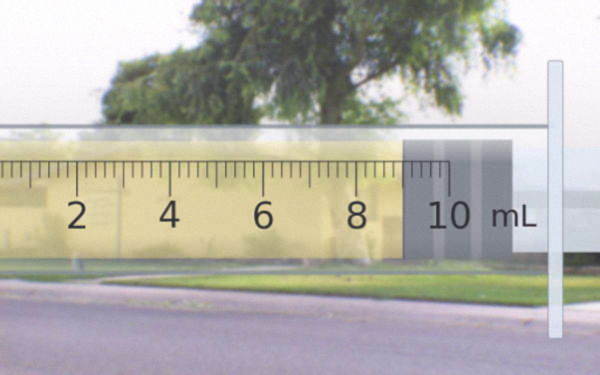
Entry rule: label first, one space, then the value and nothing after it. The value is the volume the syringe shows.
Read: 9 mL
